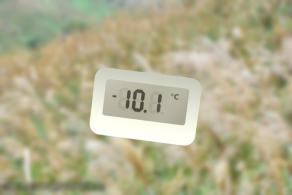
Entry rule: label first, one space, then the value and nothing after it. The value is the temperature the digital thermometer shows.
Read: -10.1 °C
